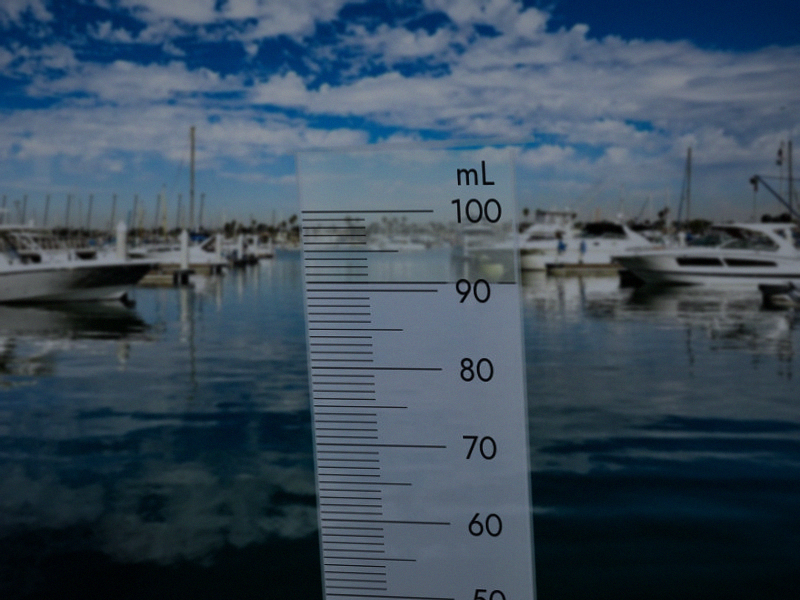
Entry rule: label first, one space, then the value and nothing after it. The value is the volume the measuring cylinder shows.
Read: 91 mL
